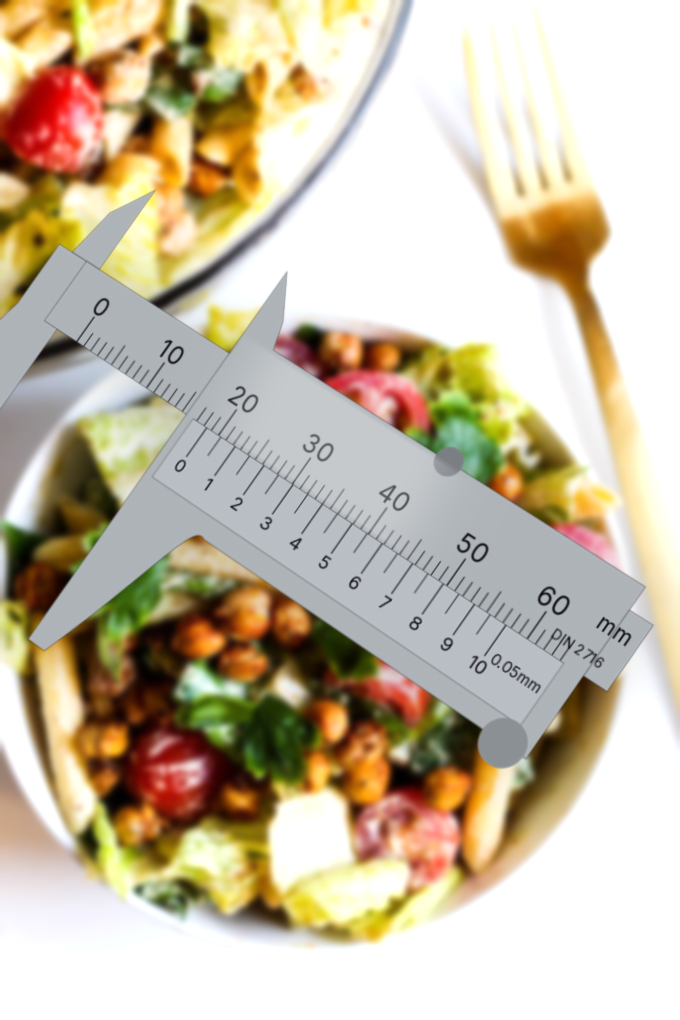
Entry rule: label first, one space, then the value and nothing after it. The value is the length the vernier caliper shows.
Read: 18.4 mm
